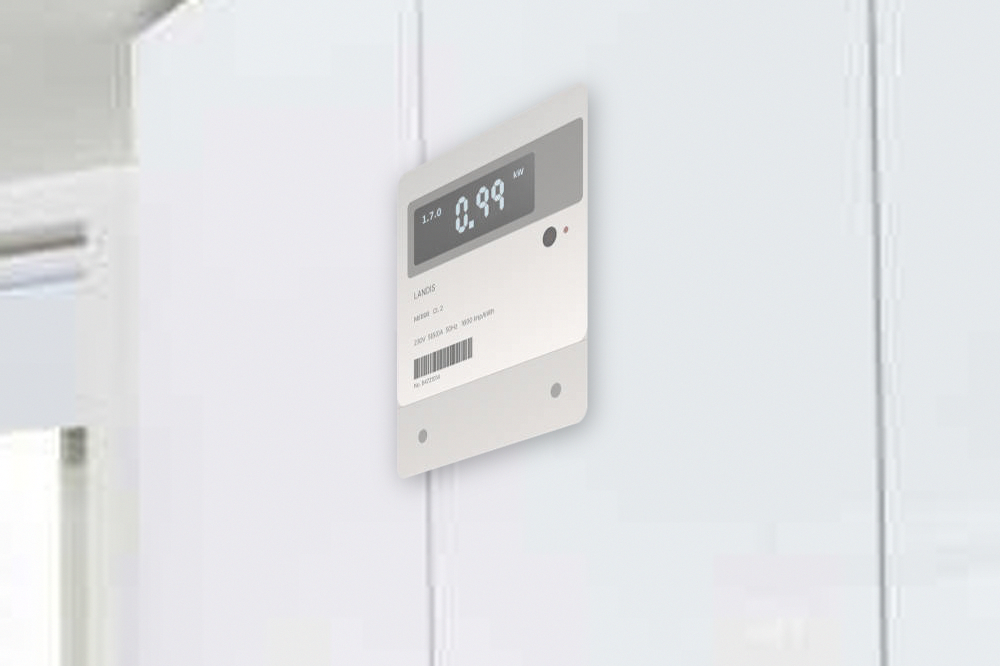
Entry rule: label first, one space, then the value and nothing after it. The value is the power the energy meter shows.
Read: 0.99 kW
